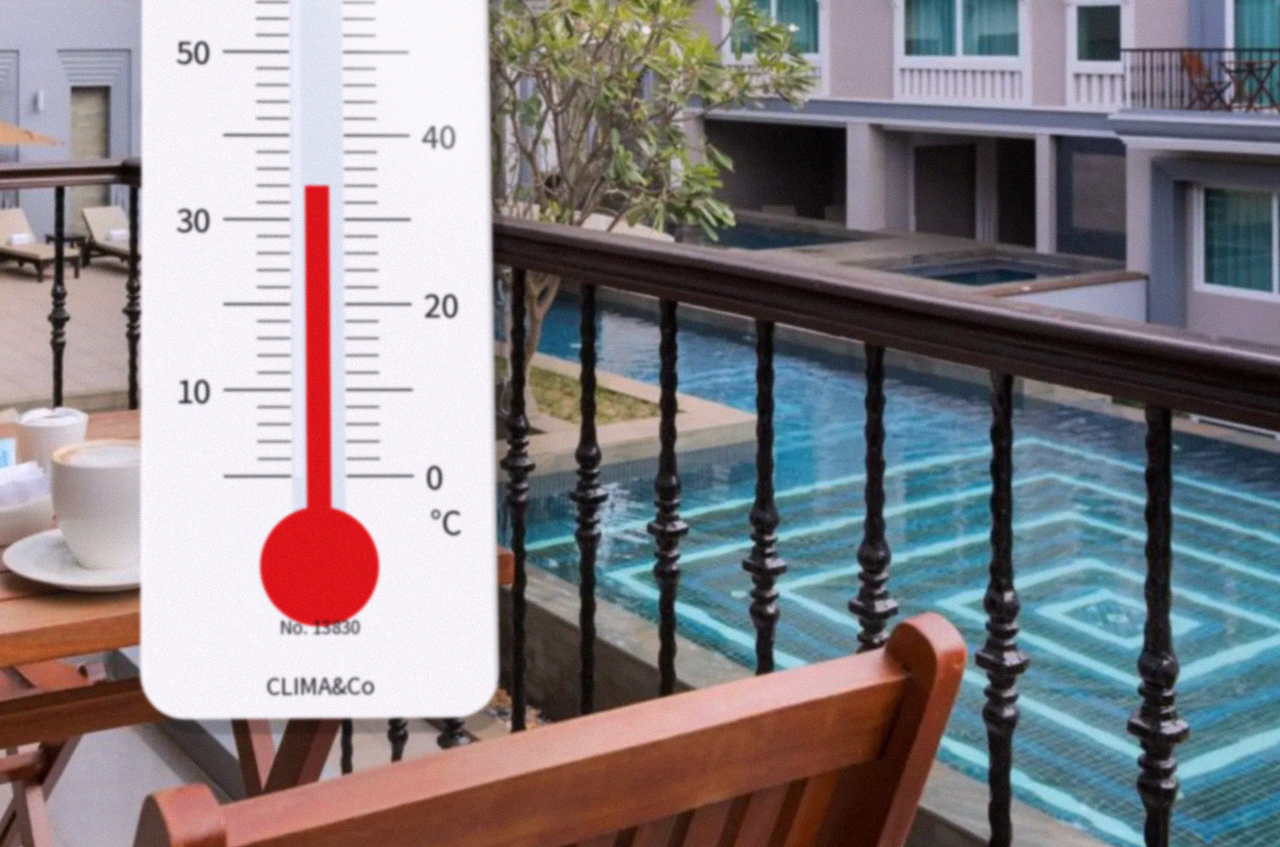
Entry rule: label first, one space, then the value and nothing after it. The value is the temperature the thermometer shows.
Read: 34 °C
